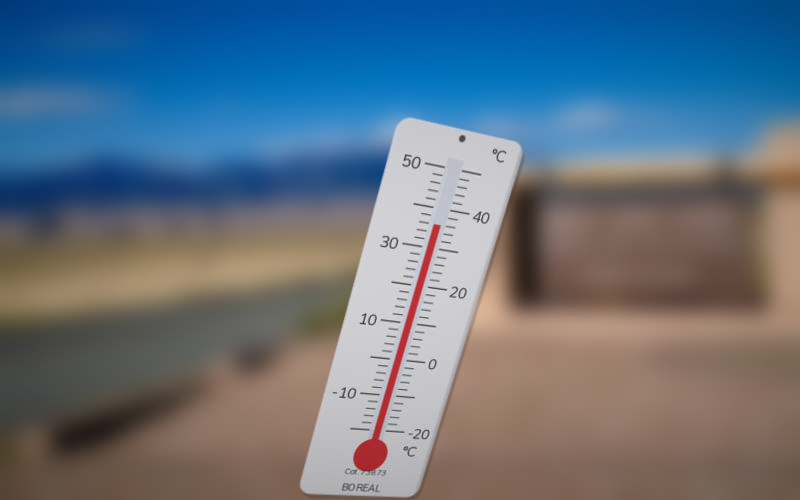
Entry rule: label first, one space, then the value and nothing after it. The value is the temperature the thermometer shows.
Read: 36 °C
